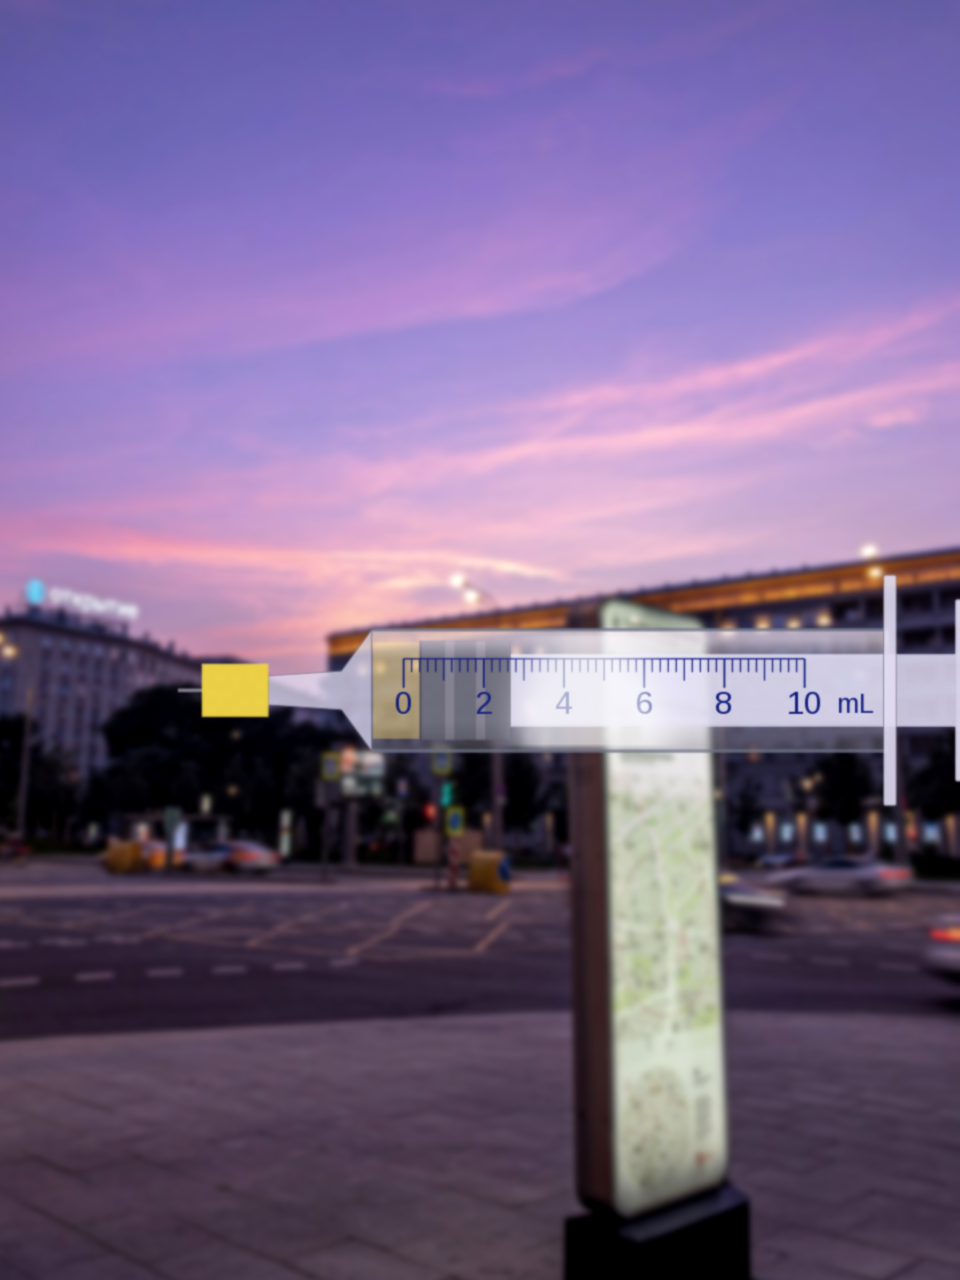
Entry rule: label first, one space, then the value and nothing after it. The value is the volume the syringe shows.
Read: 0.4 mL
